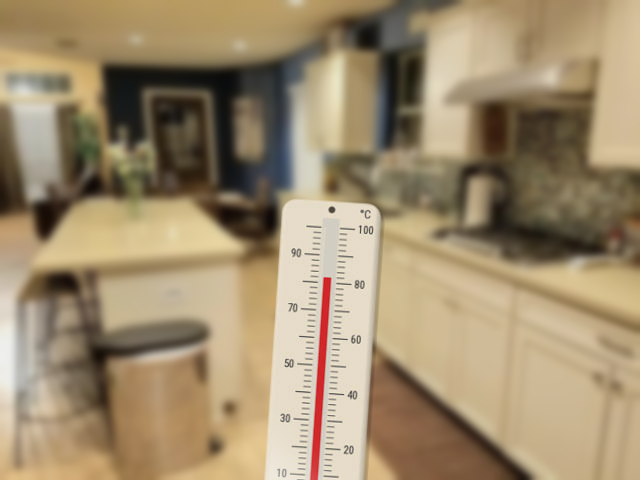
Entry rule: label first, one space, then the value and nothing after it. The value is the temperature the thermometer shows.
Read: 82 °C
